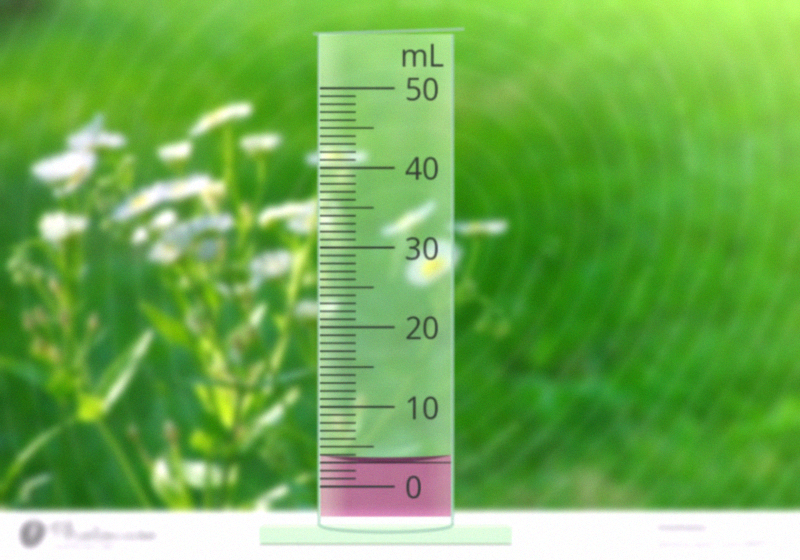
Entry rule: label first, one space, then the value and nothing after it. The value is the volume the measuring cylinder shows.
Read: 3 mL
